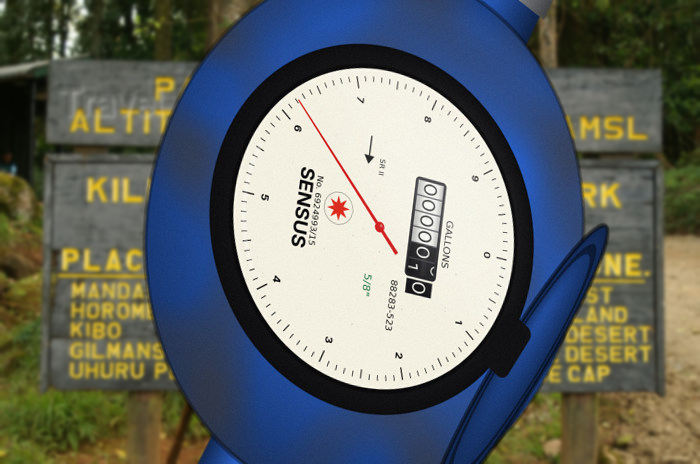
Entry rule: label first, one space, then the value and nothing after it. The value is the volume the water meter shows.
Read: 6.2 gal
